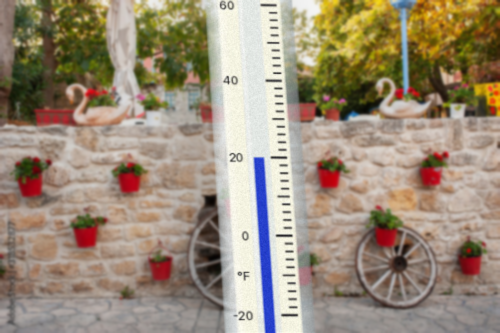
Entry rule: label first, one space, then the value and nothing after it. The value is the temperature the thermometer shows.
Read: 20 °F
